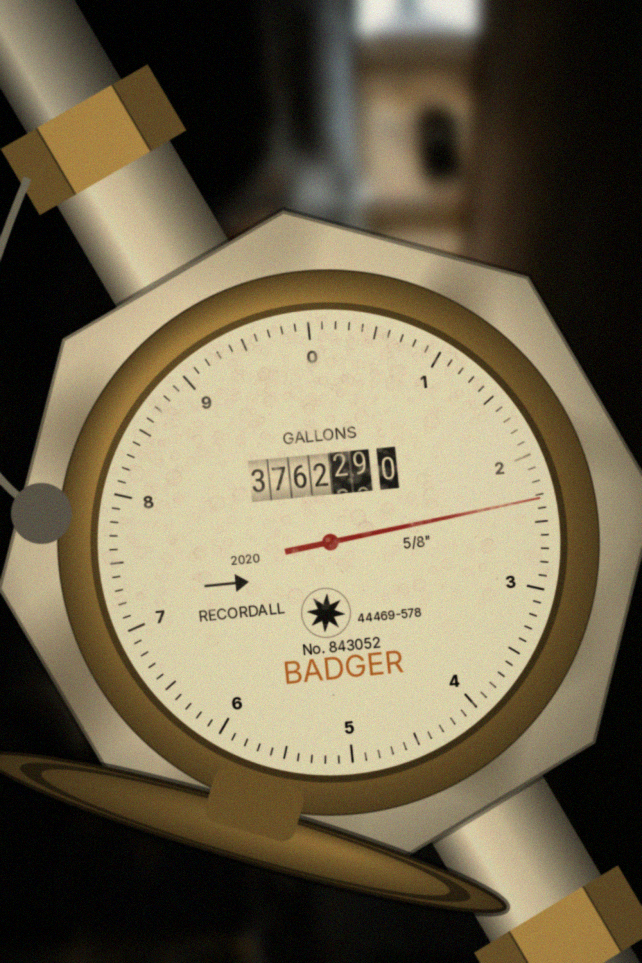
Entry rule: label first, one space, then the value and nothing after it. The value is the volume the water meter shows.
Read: 3762292.3 gal
